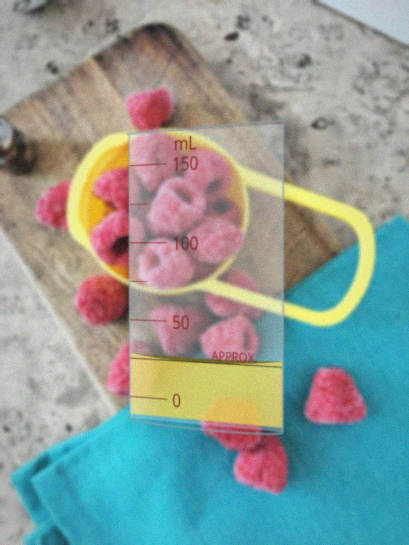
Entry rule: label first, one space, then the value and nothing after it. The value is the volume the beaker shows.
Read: 25 mL
